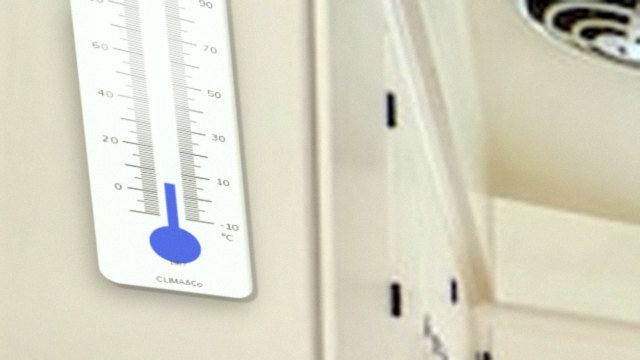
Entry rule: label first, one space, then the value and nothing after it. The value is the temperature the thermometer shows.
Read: 5 °C
